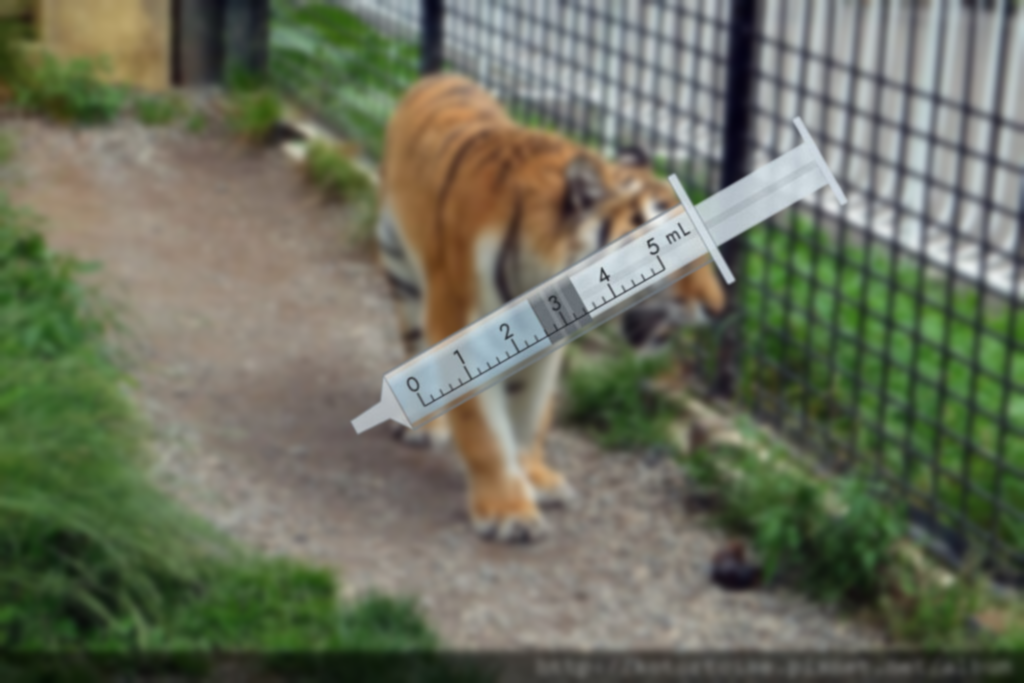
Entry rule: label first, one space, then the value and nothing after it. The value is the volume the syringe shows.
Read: 2.6 mL
